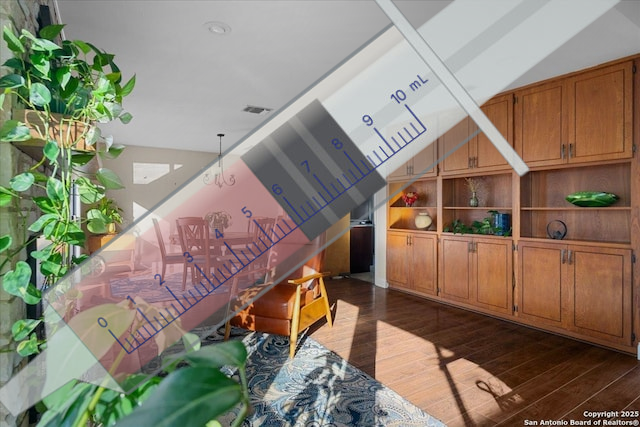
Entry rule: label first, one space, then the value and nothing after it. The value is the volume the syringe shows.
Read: 5.8 mL
